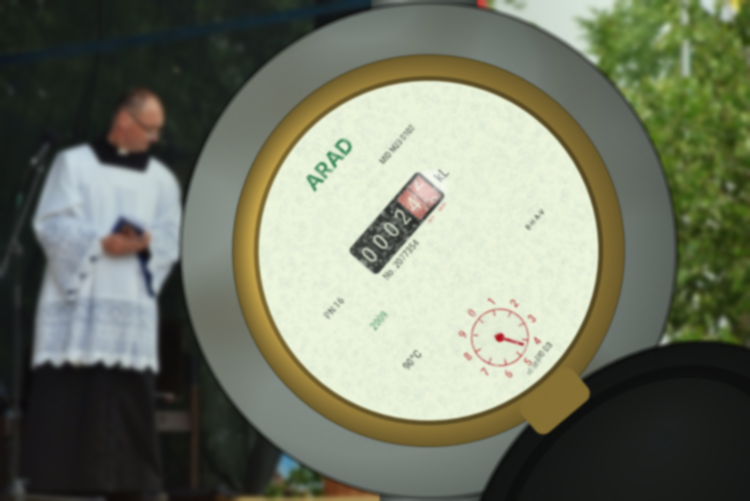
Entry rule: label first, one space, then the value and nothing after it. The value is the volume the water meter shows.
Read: 2.424 kL
